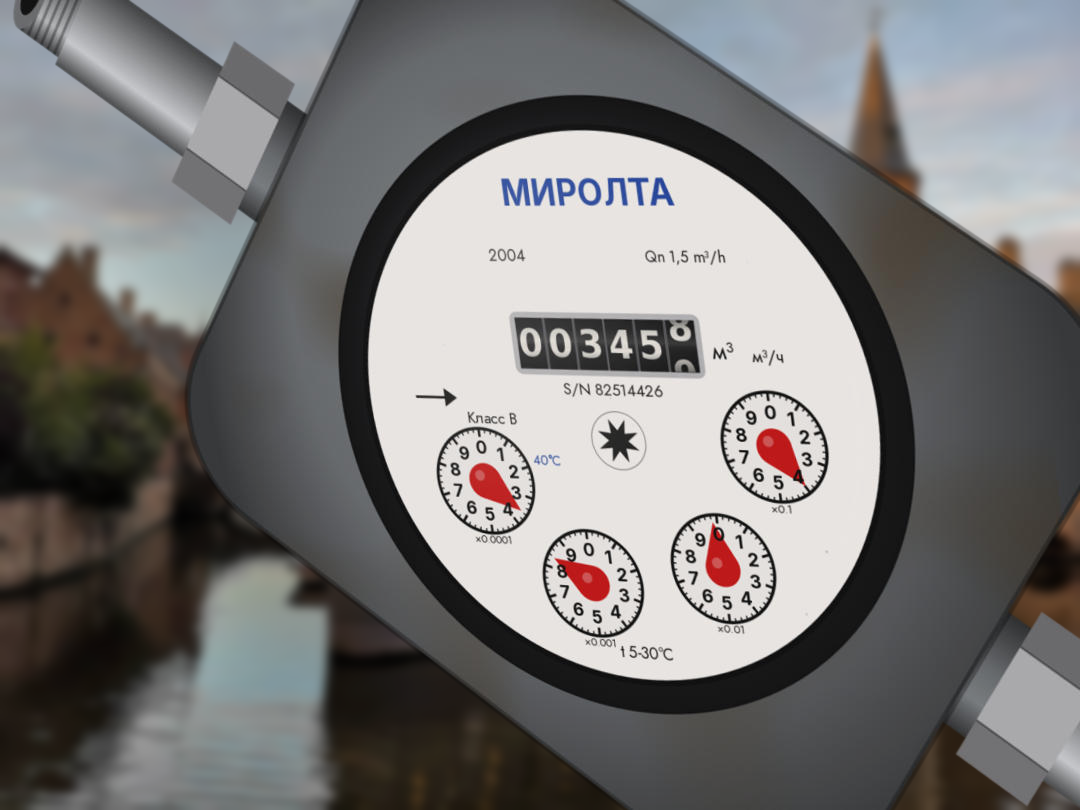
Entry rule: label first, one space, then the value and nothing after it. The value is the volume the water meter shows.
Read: 3458.3983 m³
